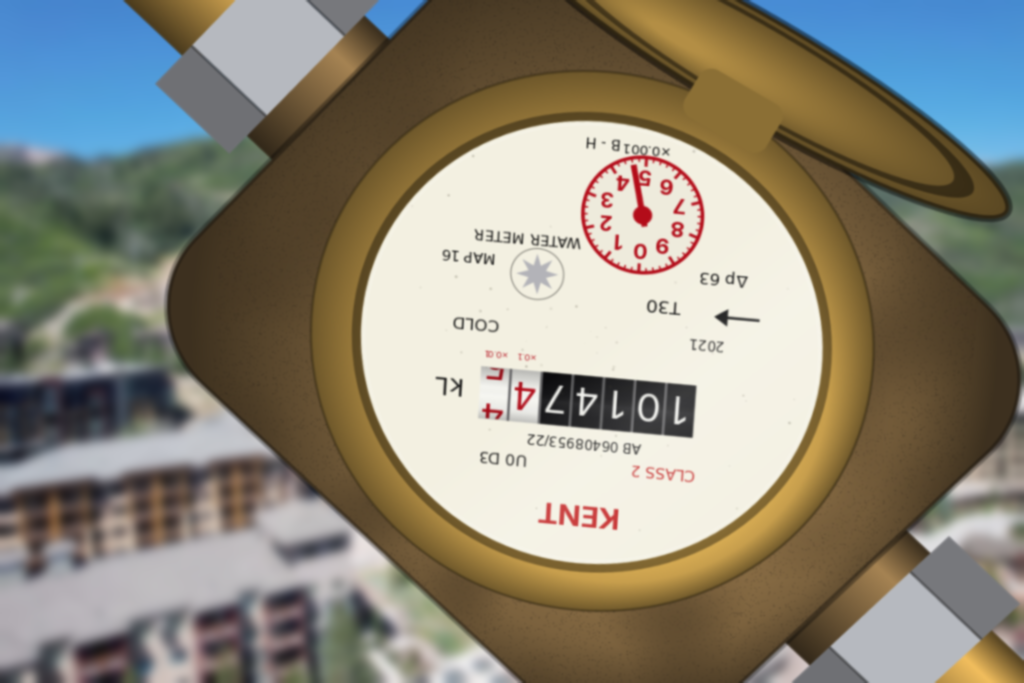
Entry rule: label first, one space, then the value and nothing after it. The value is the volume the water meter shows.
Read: 10147.444 kL
